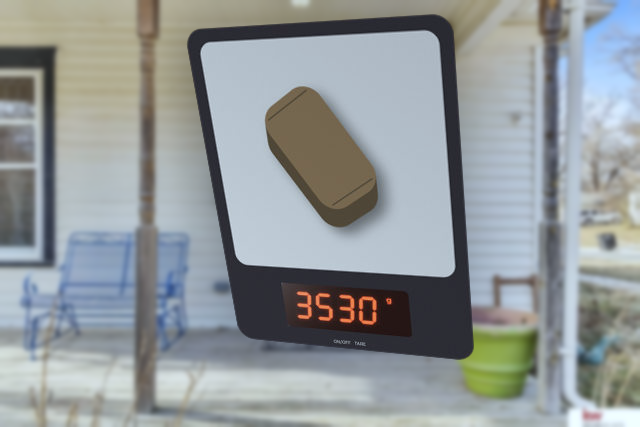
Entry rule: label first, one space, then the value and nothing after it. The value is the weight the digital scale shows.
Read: 3530 g
